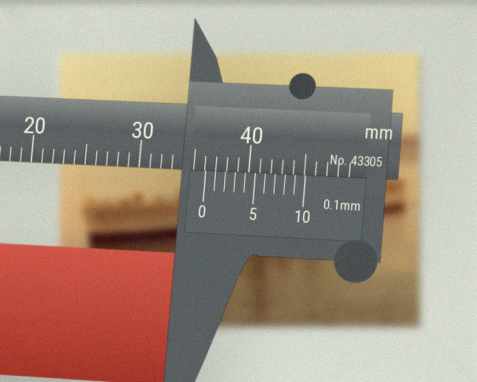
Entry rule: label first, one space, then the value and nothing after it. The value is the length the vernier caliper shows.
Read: 36.1 mm
